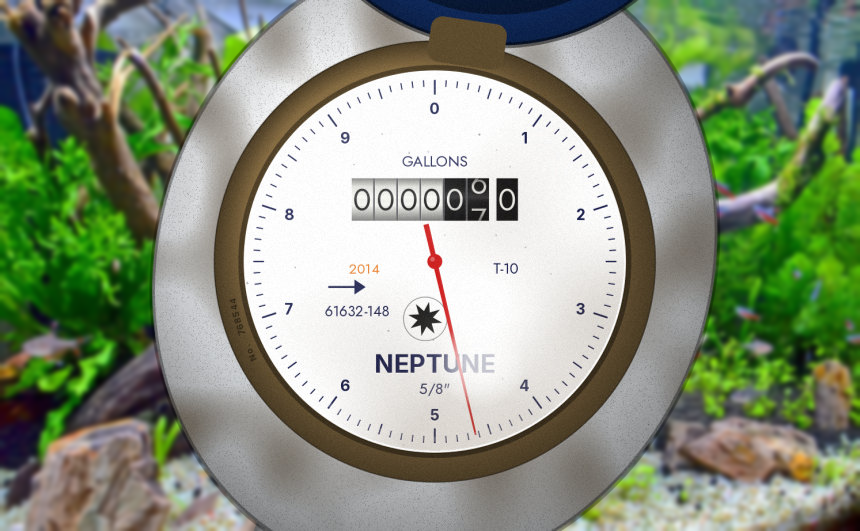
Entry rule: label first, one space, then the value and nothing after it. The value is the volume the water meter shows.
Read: 64.6 gal
